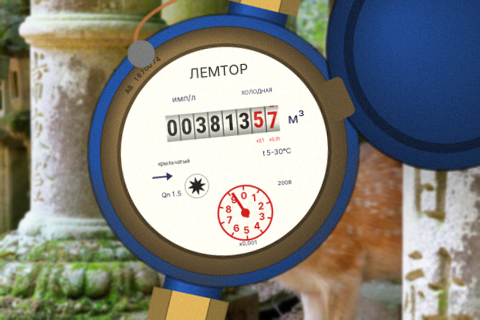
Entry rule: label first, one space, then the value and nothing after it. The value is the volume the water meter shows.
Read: 3813.569 m³
